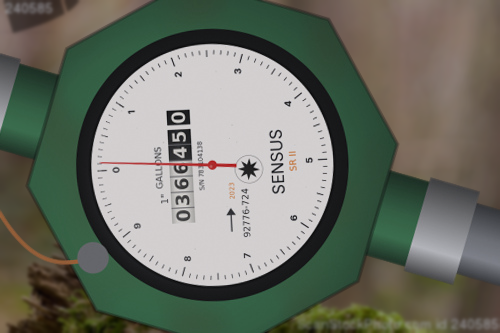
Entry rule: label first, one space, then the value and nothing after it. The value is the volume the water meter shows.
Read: 366450.1 gal
